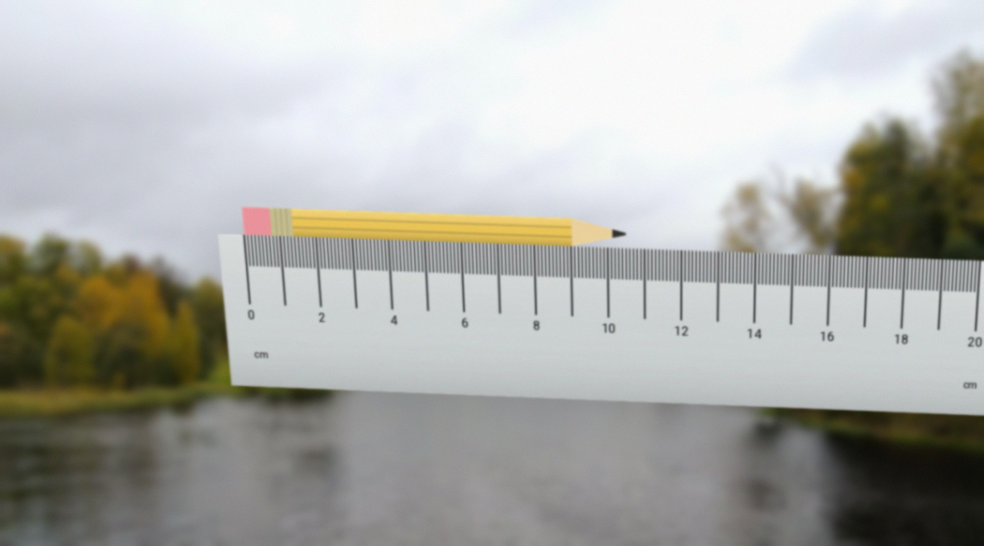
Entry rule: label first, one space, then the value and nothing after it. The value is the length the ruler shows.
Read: 10.5 cm
